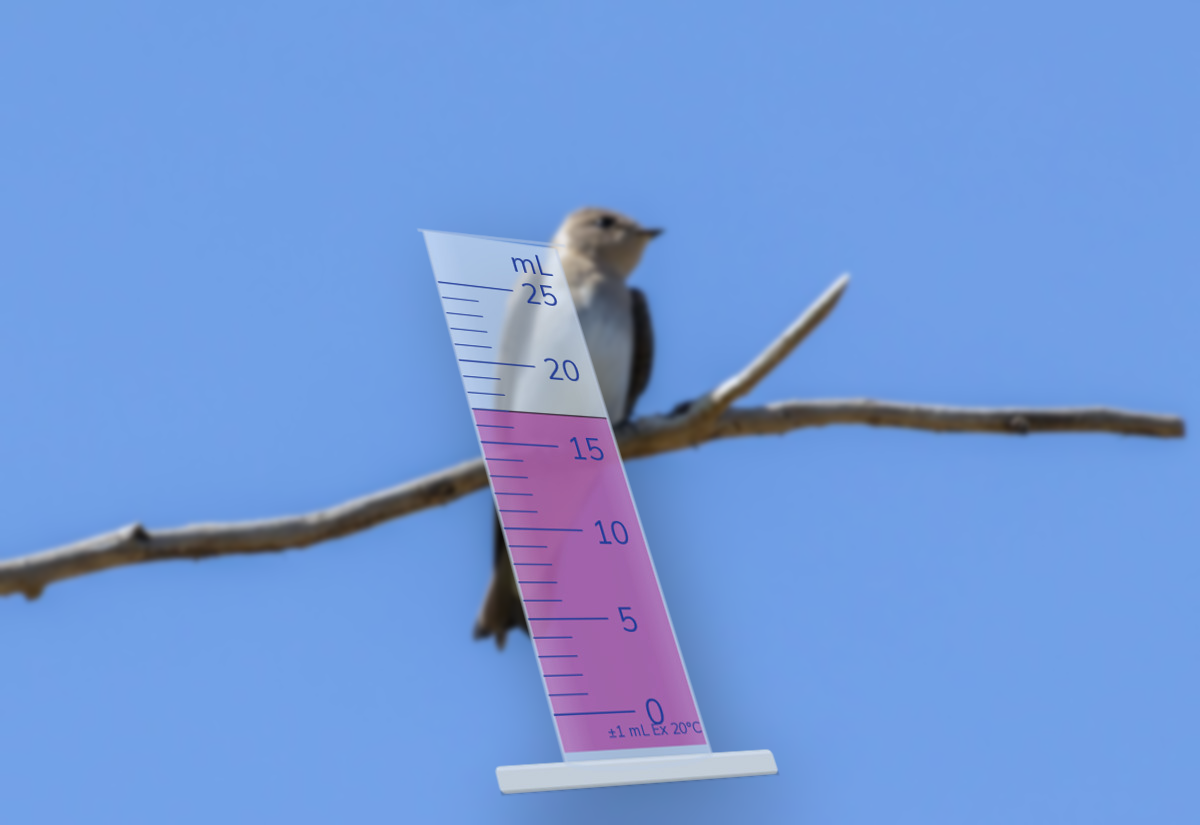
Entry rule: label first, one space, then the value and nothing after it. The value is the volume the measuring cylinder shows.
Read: 17 mL
